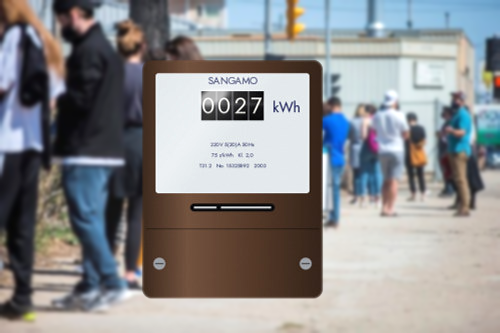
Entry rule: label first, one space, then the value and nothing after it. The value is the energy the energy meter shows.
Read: 27 kWh
